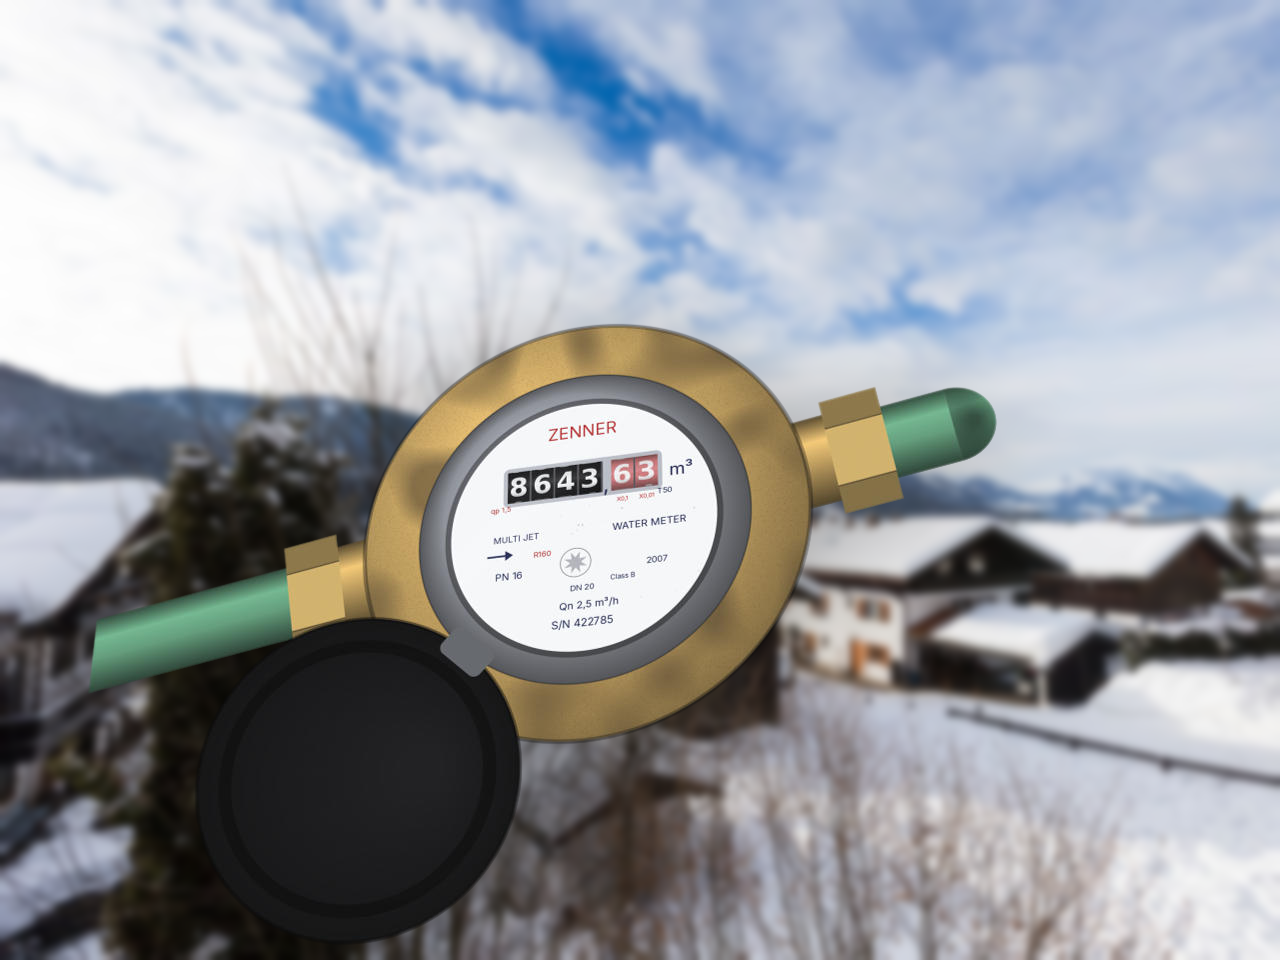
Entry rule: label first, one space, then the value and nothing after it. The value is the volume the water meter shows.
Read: 8643.63 m³
